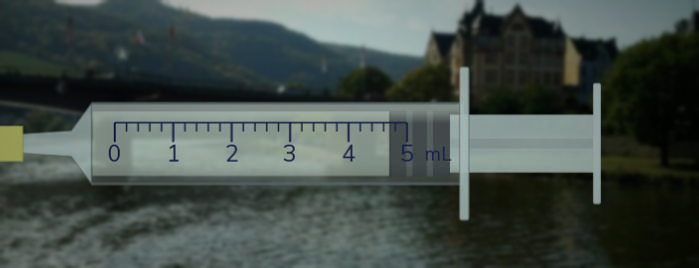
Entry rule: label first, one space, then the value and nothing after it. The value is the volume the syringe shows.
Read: 4.7 mL
